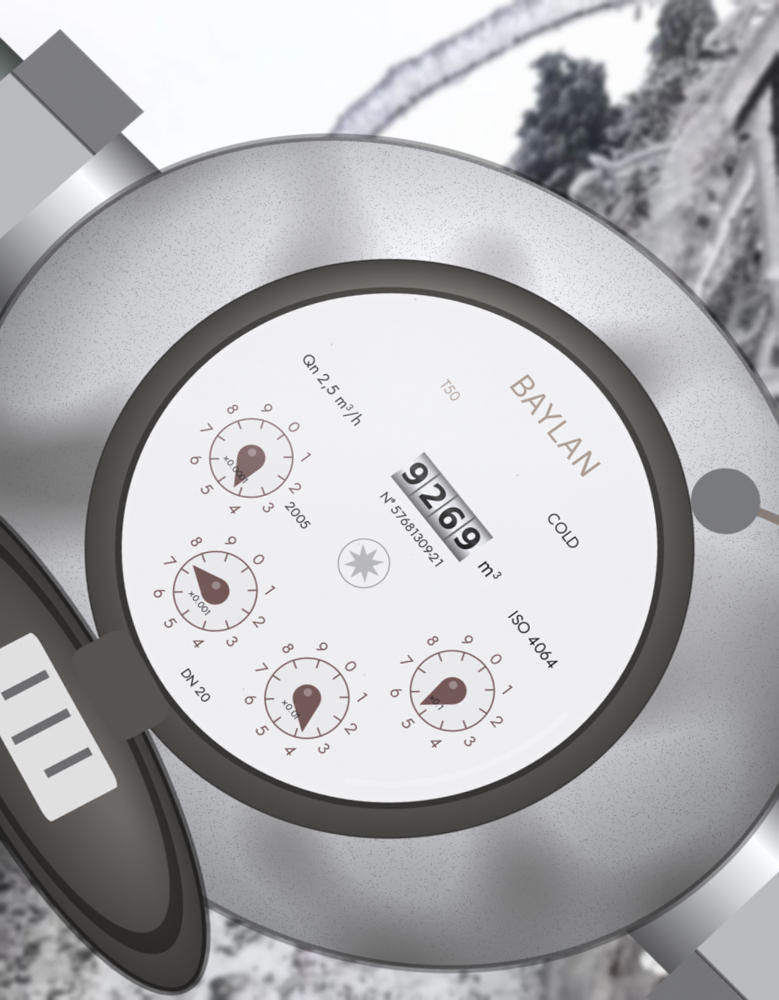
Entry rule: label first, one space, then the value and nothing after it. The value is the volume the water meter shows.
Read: 9269.5374 m³
